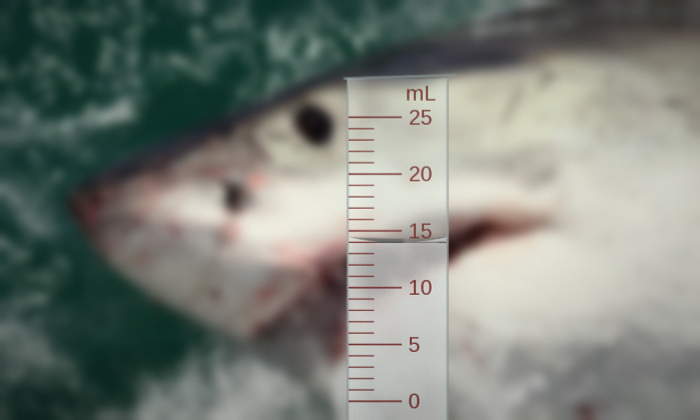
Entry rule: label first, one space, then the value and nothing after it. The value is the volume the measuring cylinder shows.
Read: 14 mL
